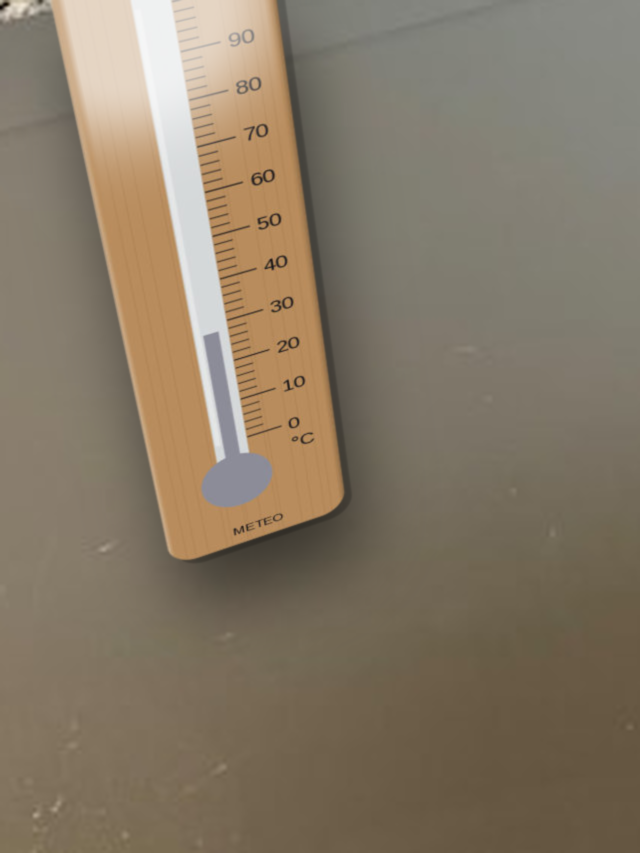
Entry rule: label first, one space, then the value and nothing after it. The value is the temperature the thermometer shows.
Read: 28 °C
